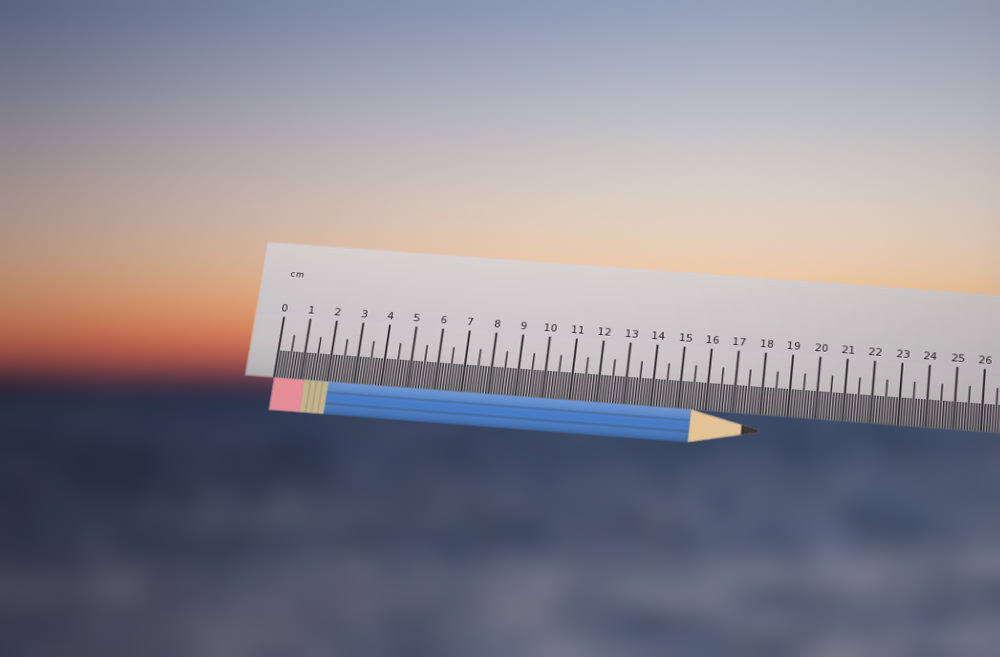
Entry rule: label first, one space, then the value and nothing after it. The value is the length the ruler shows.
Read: 18 cm
